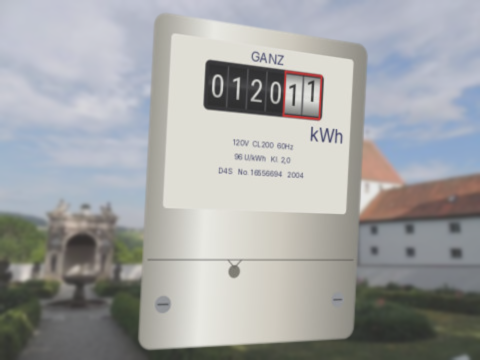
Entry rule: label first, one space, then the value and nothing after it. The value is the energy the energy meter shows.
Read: 120.11 kWh
